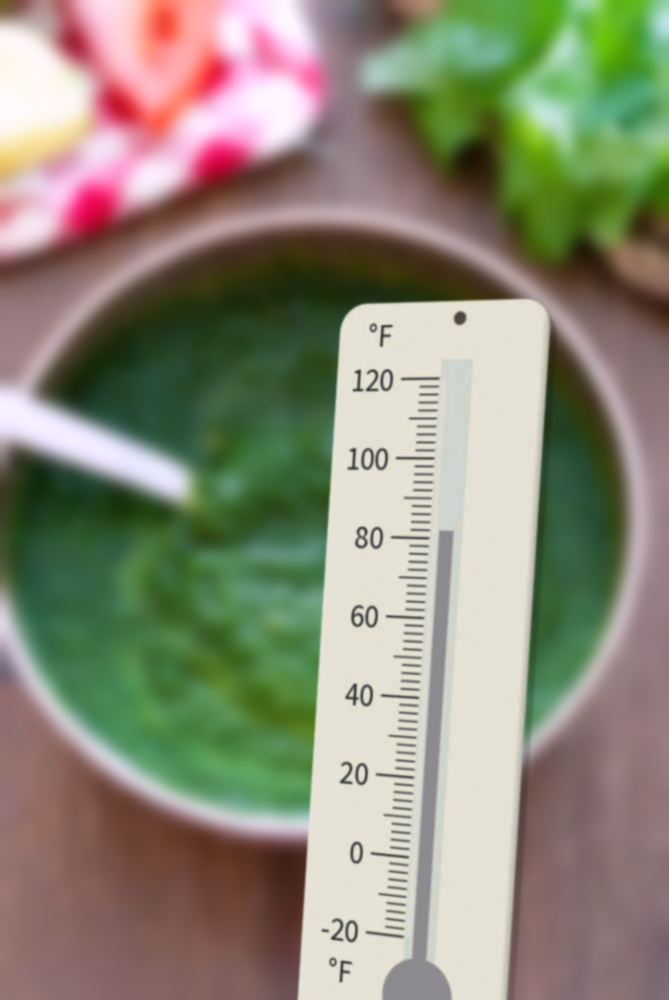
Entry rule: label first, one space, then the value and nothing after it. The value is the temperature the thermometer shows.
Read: 82 °F
